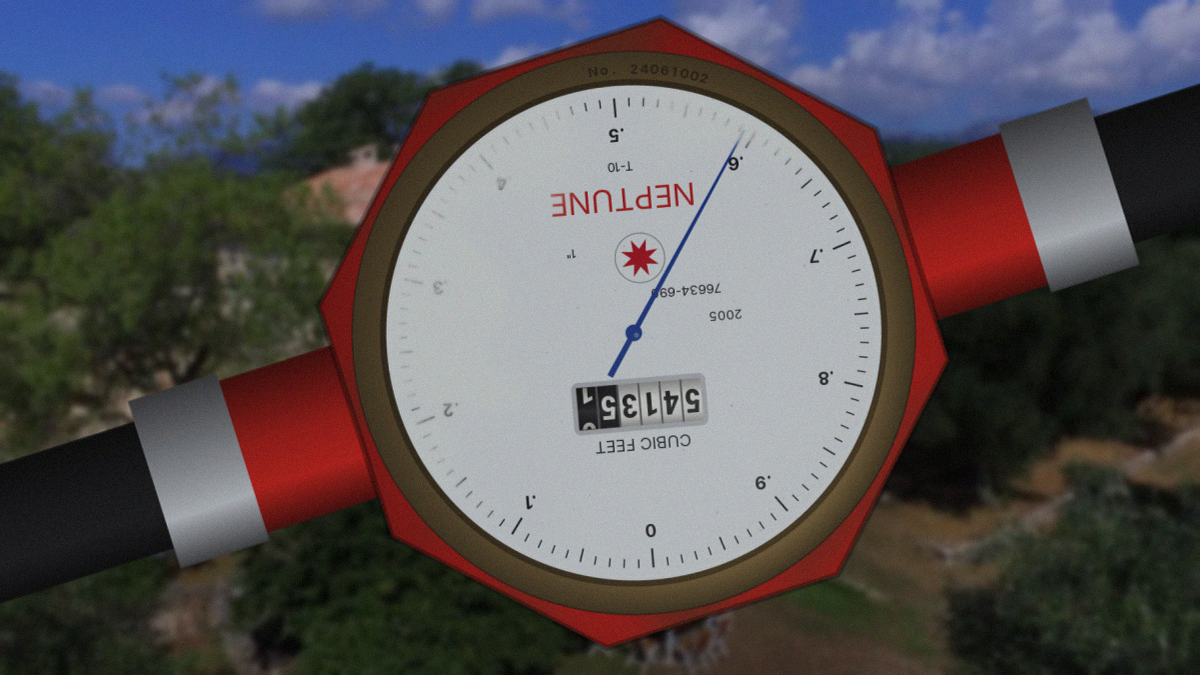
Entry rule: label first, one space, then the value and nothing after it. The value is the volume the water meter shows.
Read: 541350.59 ft³
